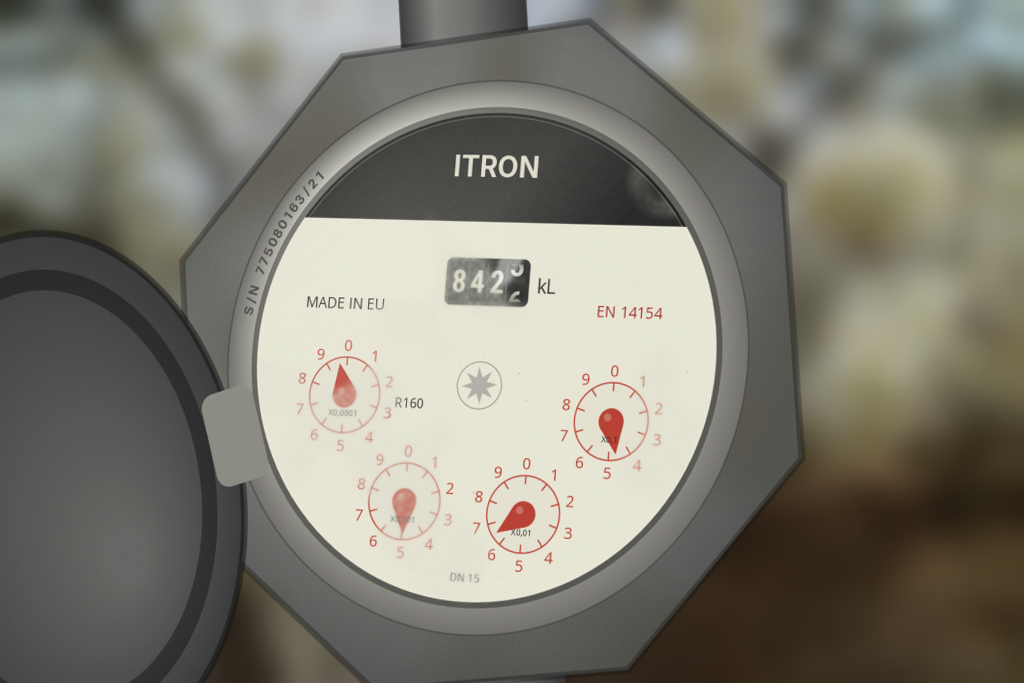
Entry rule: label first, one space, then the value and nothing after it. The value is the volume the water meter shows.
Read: 8425.4649 kL
